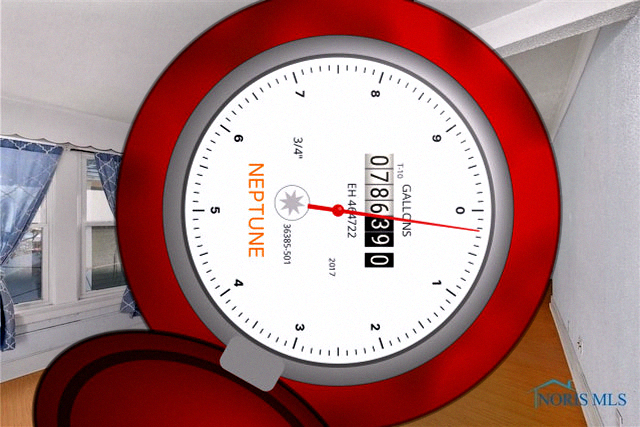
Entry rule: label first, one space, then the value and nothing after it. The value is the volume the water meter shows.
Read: 786390.2 gal
